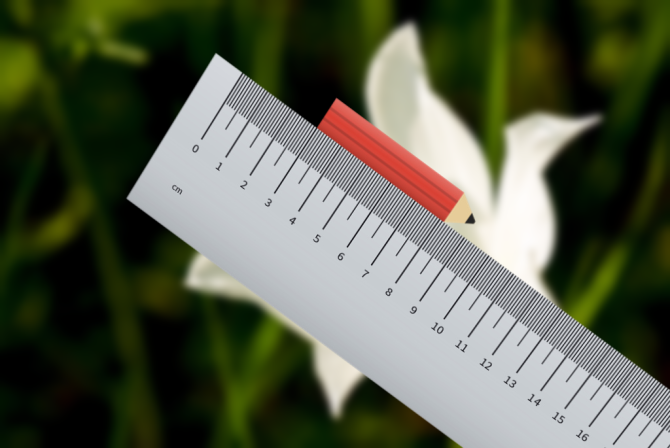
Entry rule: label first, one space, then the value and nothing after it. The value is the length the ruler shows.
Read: 6 cm
